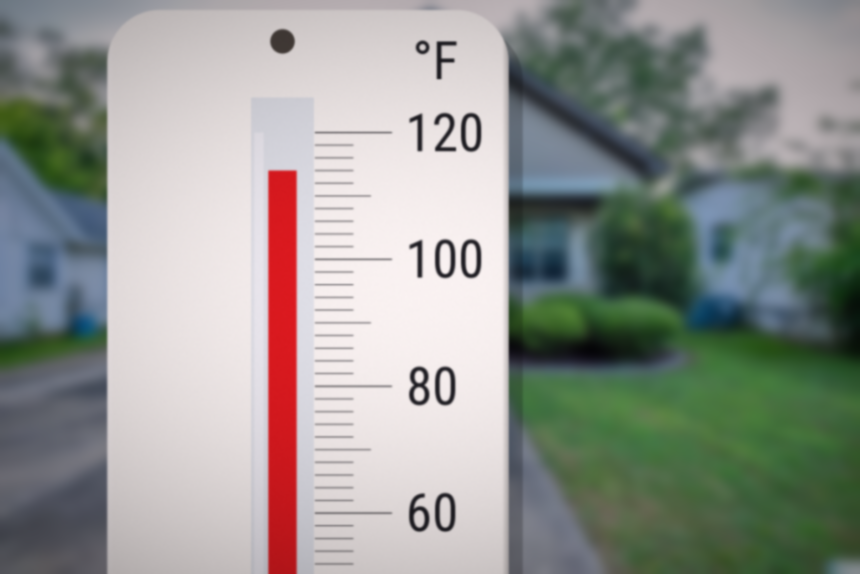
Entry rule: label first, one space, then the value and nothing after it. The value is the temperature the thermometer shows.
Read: 114 °F
